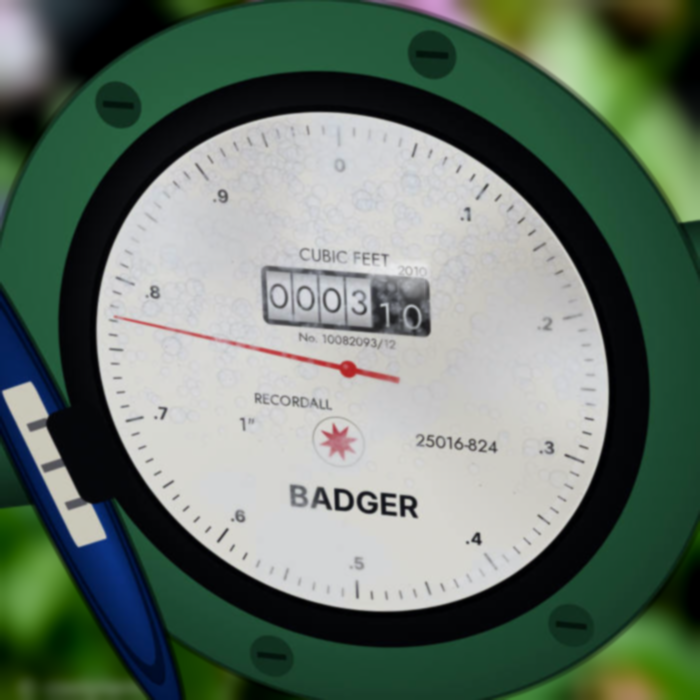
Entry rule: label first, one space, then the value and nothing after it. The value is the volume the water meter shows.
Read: 309.77 ft³
